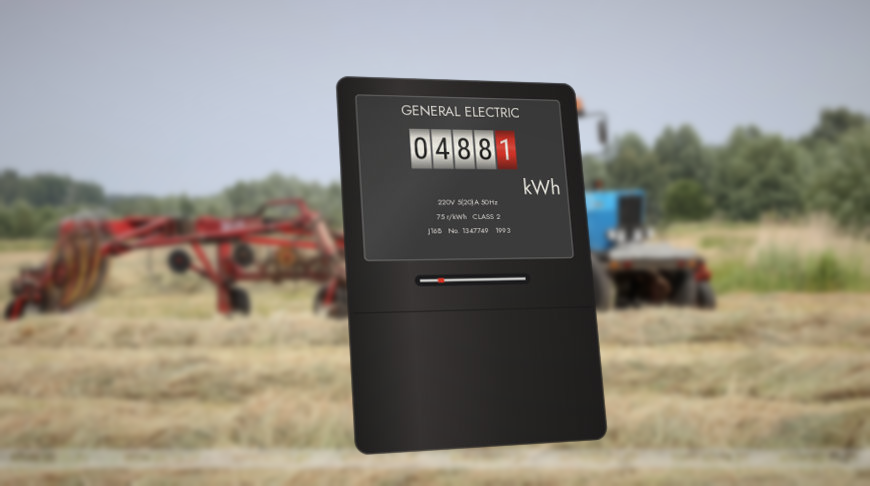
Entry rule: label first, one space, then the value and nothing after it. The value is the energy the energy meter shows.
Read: 488.1 kWh
